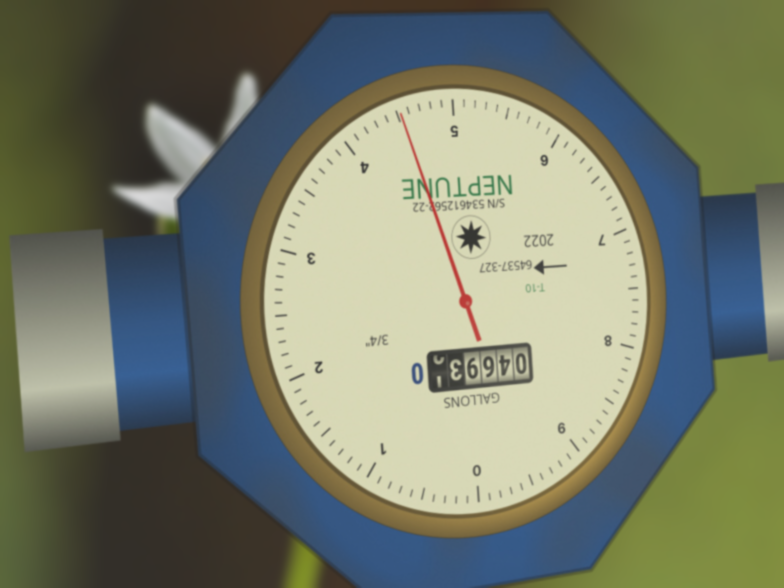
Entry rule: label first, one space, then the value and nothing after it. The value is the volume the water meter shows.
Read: 469314.5 gal
